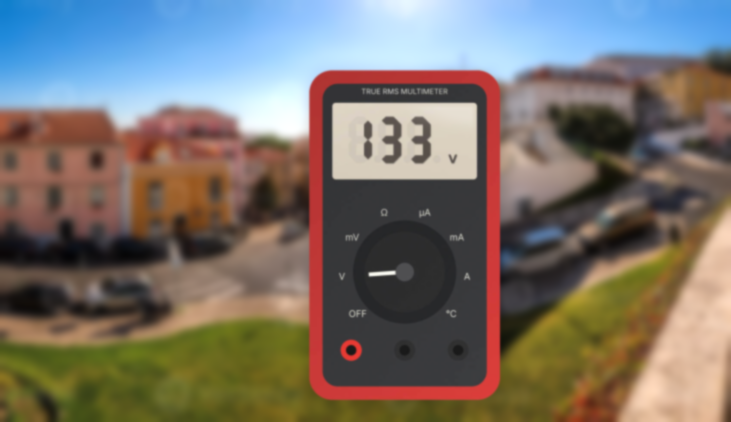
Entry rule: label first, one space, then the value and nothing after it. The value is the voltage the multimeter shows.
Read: 133 V
